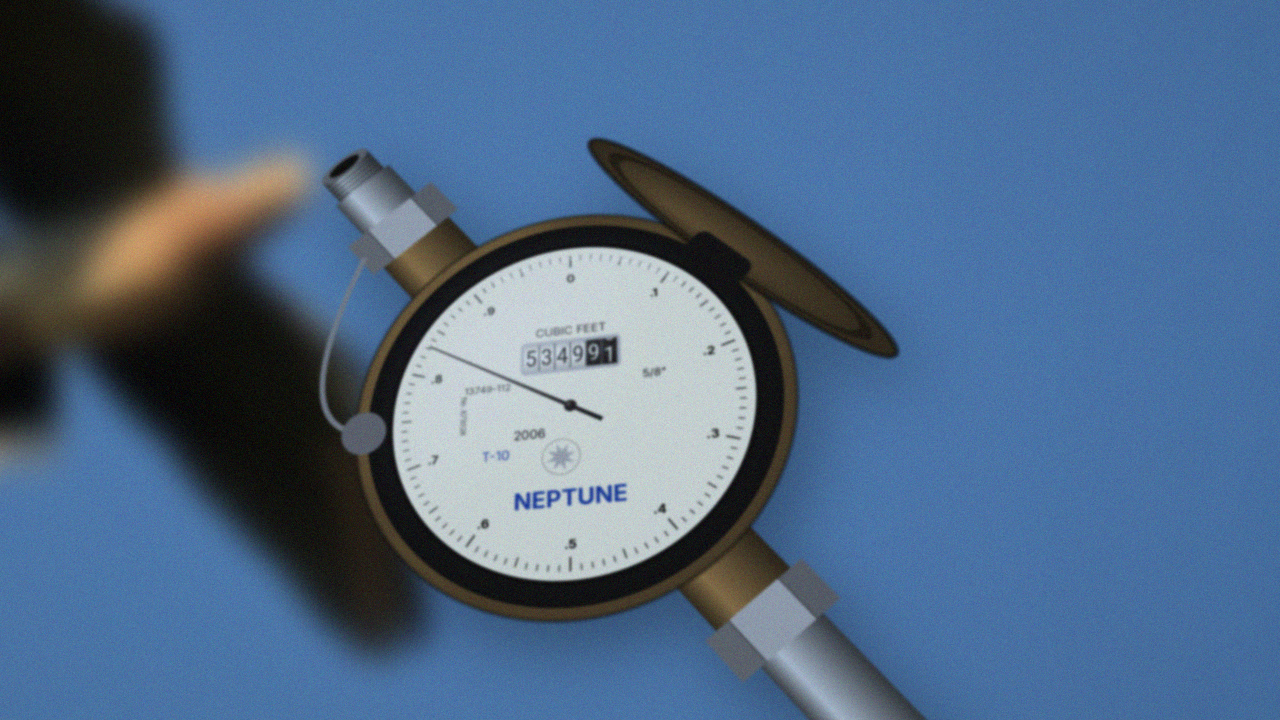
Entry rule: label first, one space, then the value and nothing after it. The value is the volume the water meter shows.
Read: 534990.83 ft³
